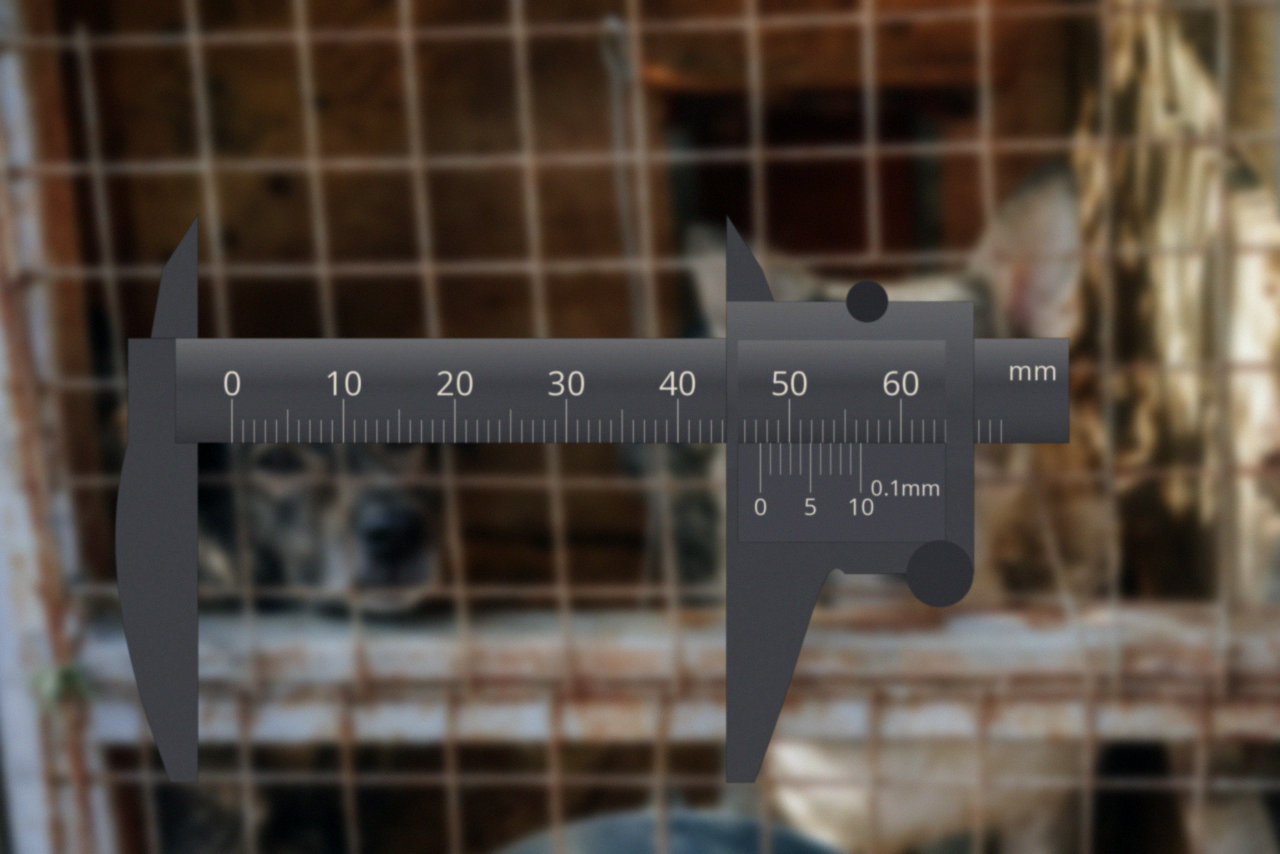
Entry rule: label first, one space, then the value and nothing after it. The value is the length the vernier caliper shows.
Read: 47.4 mm
